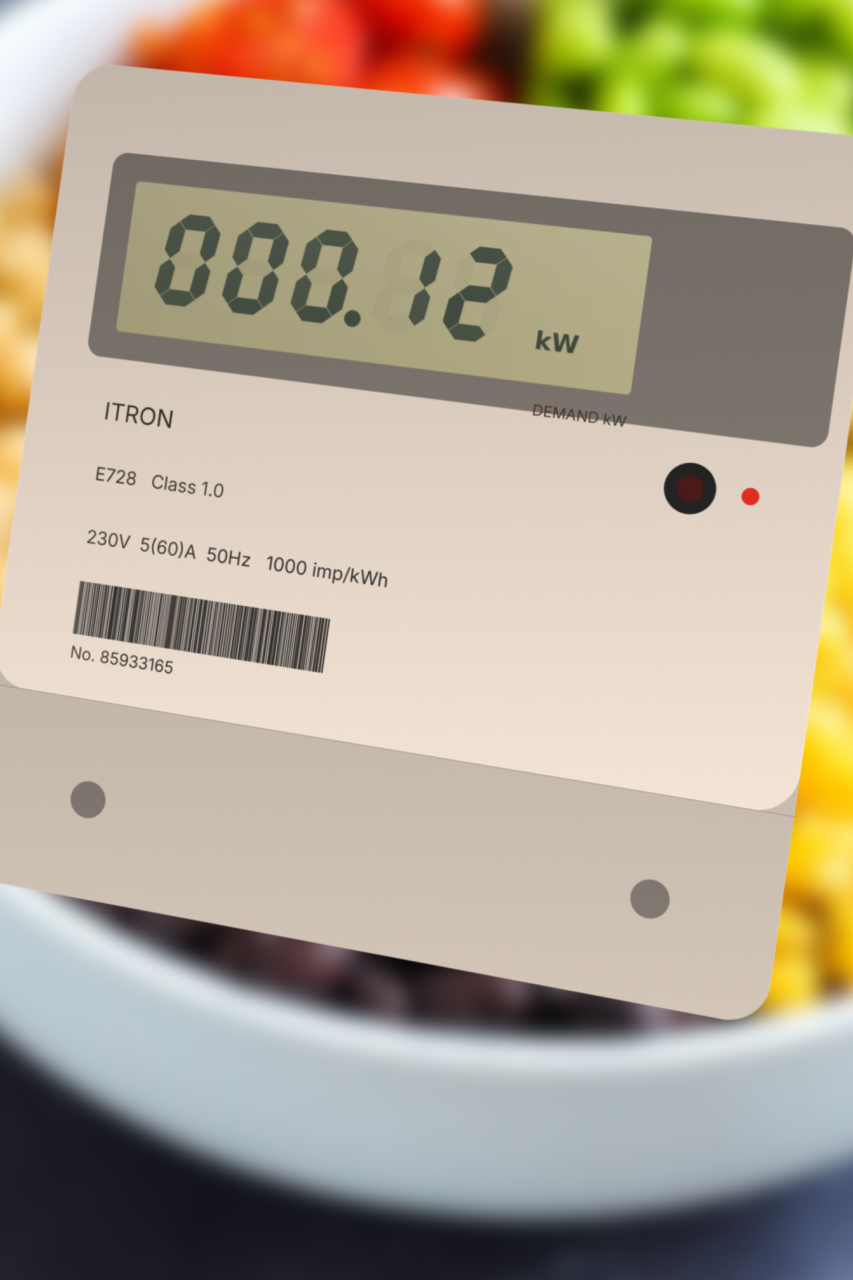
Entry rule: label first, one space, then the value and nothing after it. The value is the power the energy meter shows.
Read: 0.12 kW
